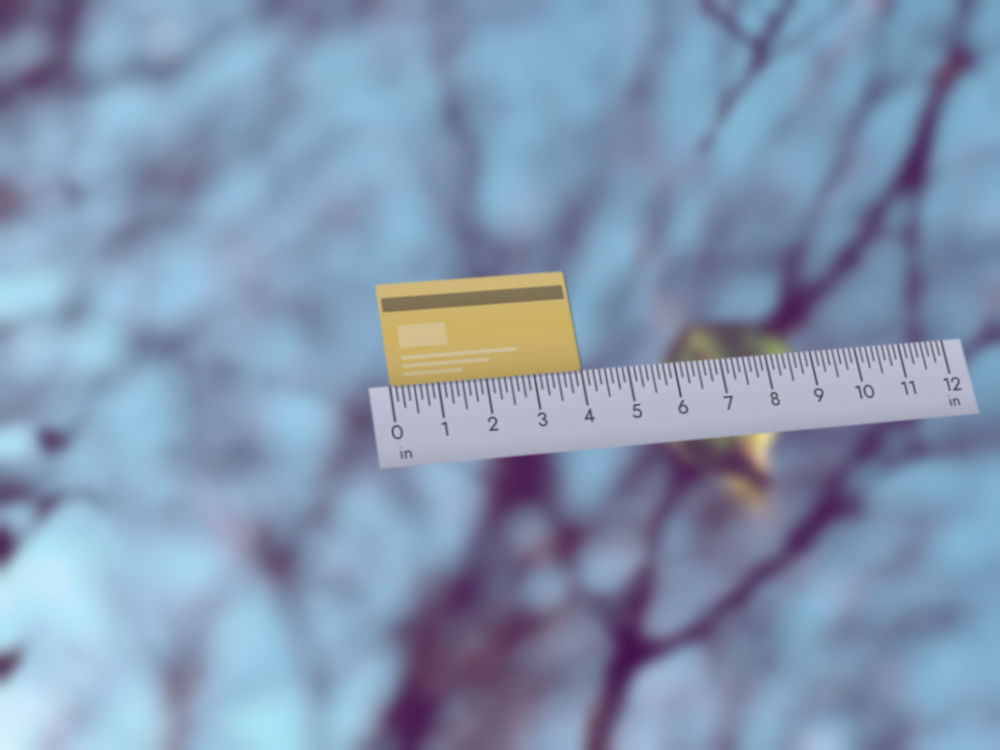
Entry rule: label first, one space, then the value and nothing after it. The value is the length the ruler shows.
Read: 4 in
